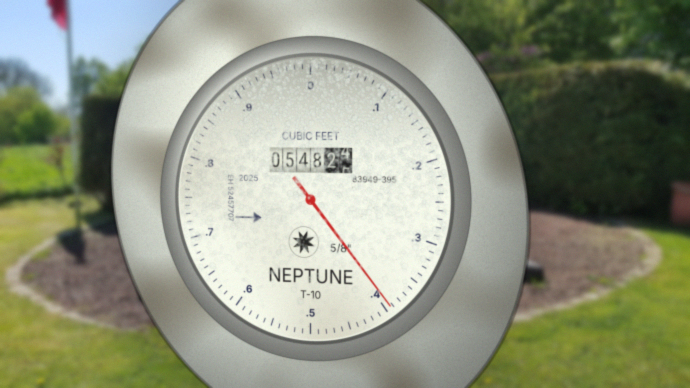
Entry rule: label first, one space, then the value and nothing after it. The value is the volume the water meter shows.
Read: 54824.39 ft³
